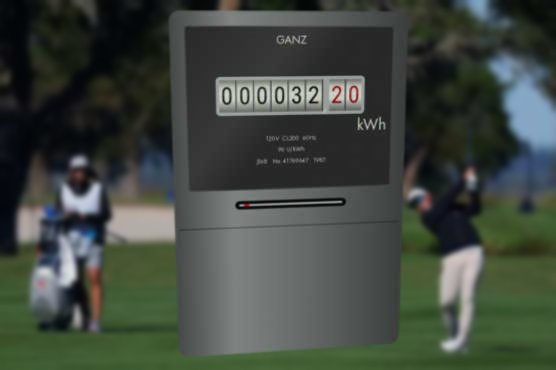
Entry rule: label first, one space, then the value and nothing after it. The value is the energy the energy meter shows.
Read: 32.20 kWh
